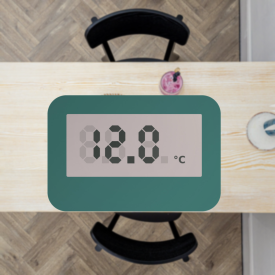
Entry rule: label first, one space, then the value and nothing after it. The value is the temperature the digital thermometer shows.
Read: 12.0 °C
